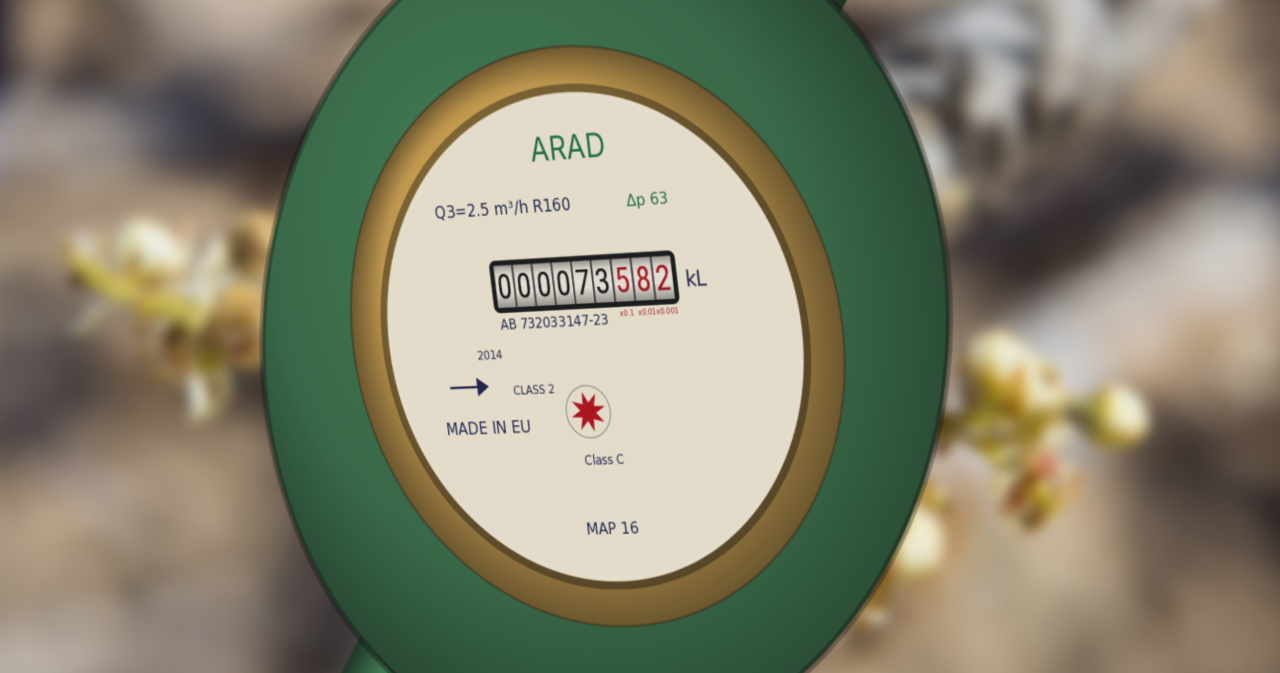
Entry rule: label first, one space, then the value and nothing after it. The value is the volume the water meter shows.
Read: 73.582 kL
